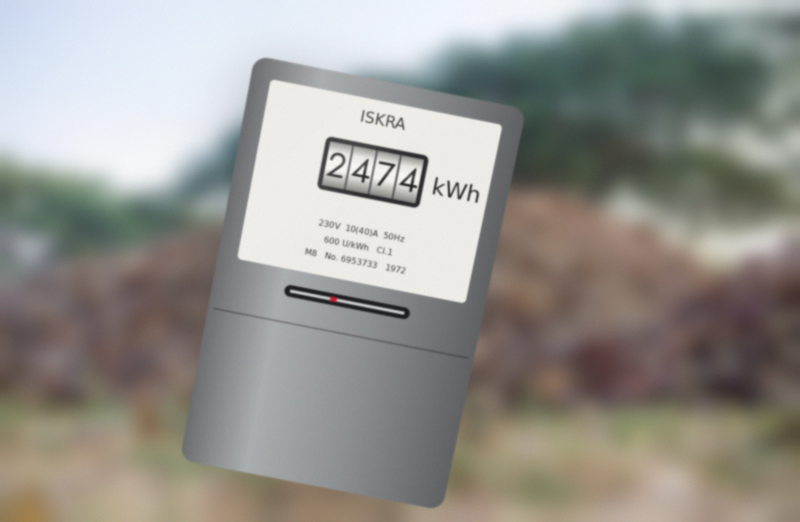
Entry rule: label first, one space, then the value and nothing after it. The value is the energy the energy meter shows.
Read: 2474 kWh
